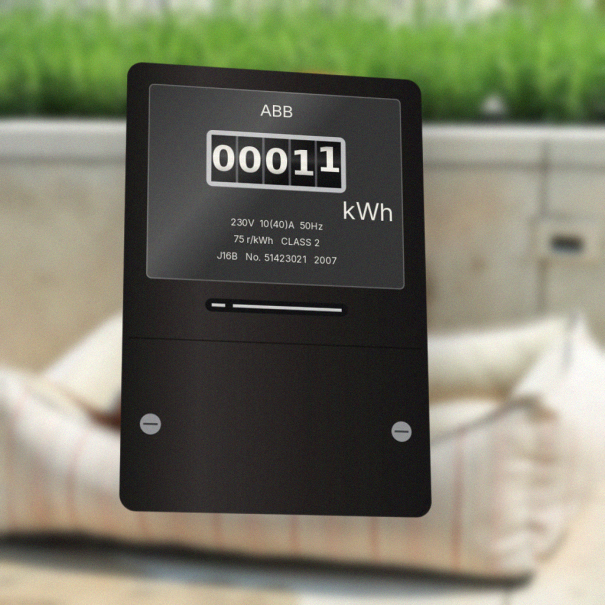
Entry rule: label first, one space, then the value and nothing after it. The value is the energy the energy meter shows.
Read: 11 kWh
